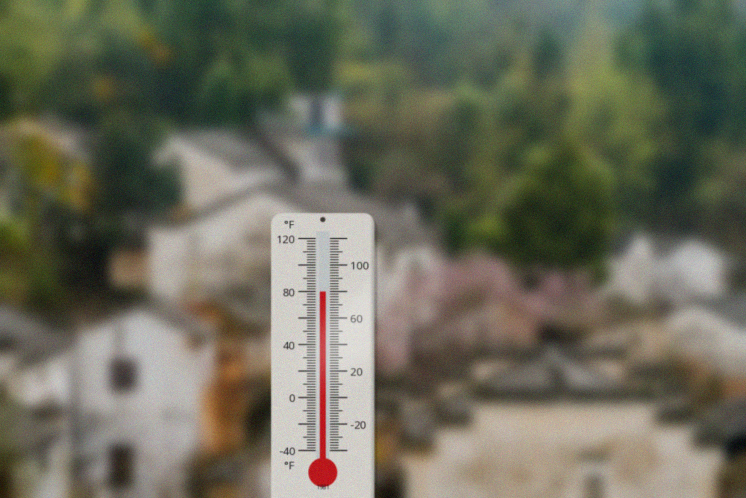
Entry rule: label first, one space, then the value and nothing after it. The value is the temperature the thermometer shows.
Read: 80 °F
